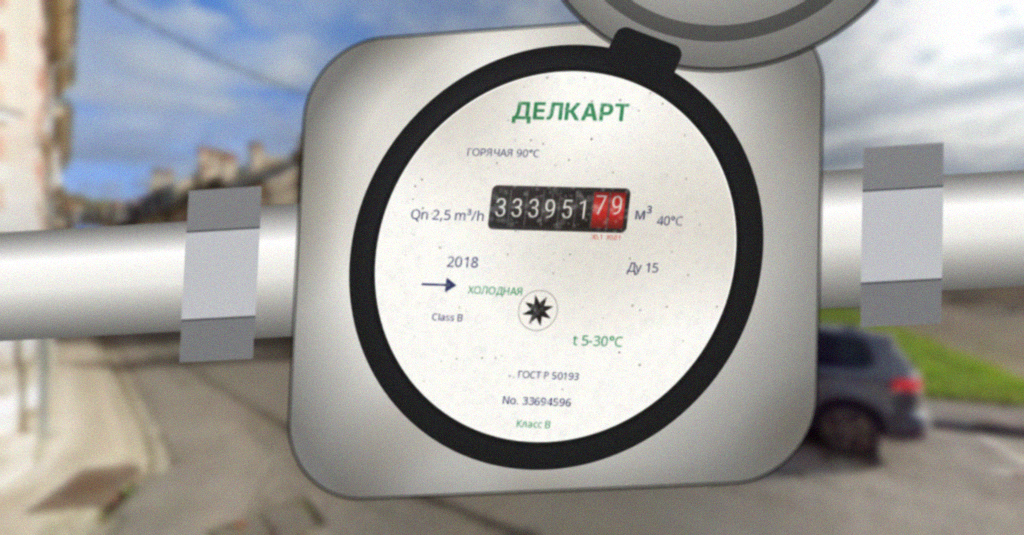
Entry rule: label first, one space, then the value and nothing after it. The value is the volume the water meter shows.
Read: 333951.79 m³
